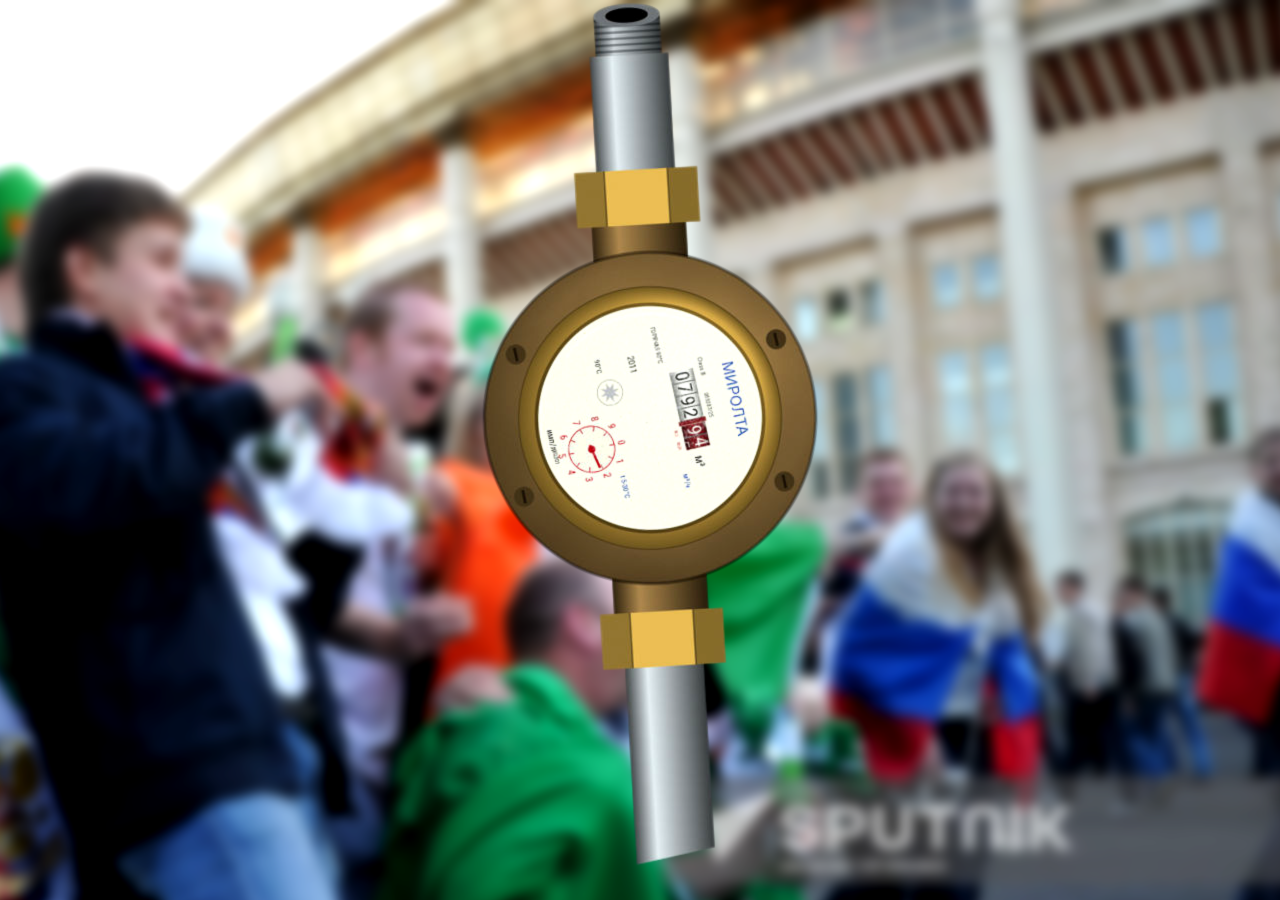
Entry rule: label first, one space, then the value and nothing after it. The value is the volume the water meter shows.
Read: 792.942 m³
